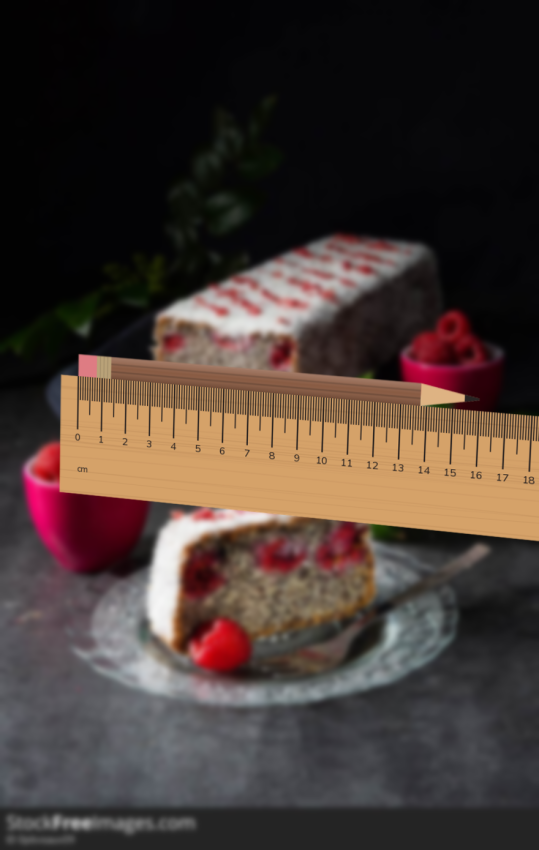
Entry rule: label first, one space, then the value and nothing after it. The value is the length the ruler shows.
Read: 16 cm
